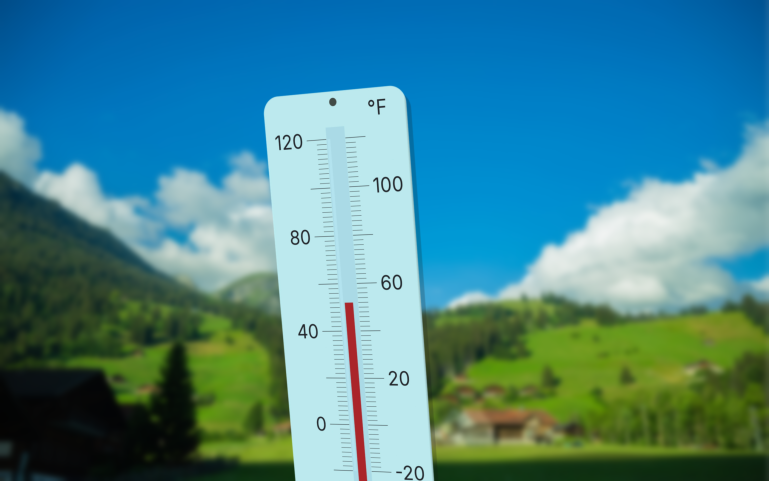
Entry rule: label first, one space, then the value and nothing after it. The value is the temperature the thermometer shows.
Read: 52 °F
